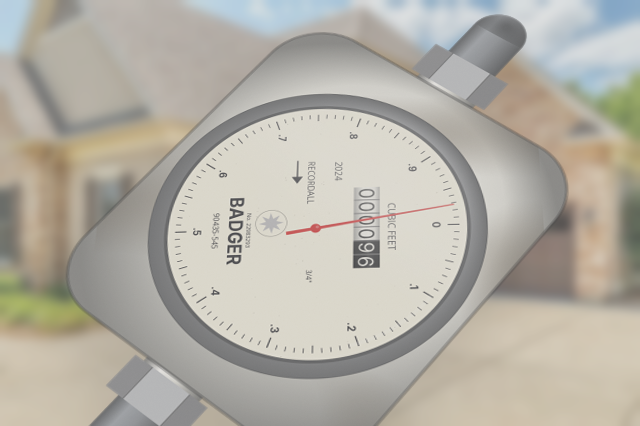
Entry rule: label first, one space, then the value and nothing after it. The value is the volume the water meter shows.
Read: 95.97 ft³
